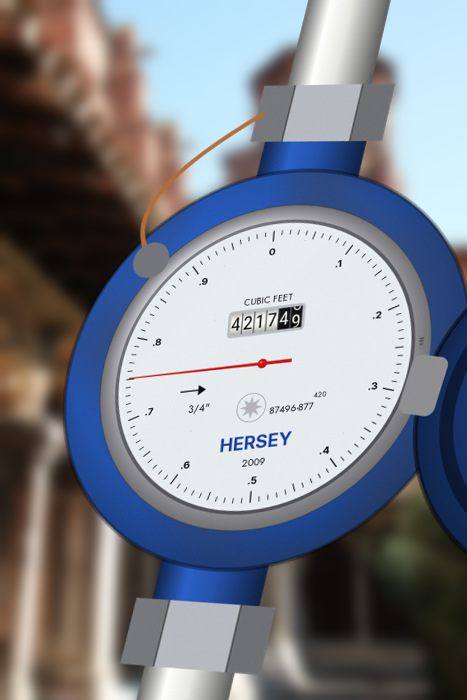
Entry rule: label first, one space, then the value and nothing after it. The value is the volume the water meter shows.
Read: 421748.75 ft³
